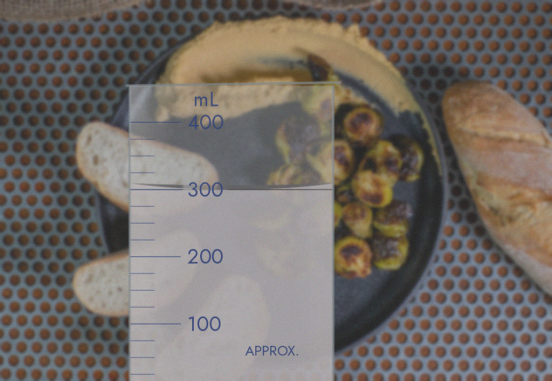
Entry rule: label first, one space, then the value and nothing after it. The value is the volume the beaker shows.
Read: 300 mL
